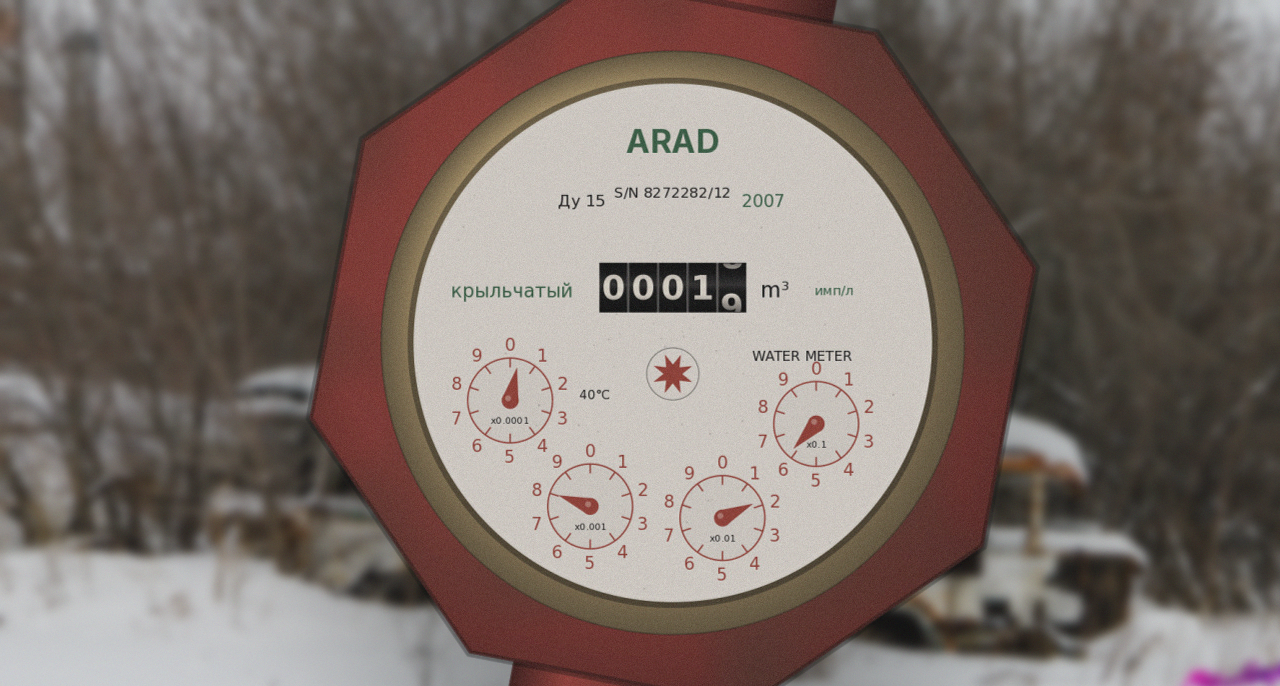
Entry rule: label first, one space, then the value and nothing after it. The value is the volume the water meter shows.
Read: 18.6180 m³
